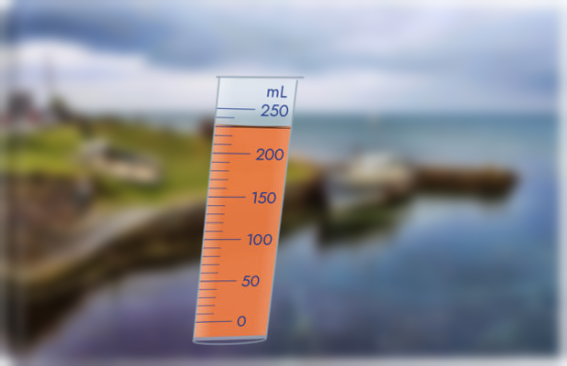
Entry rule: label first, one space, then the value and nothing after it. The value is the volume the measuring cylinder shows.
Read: 230 mL
